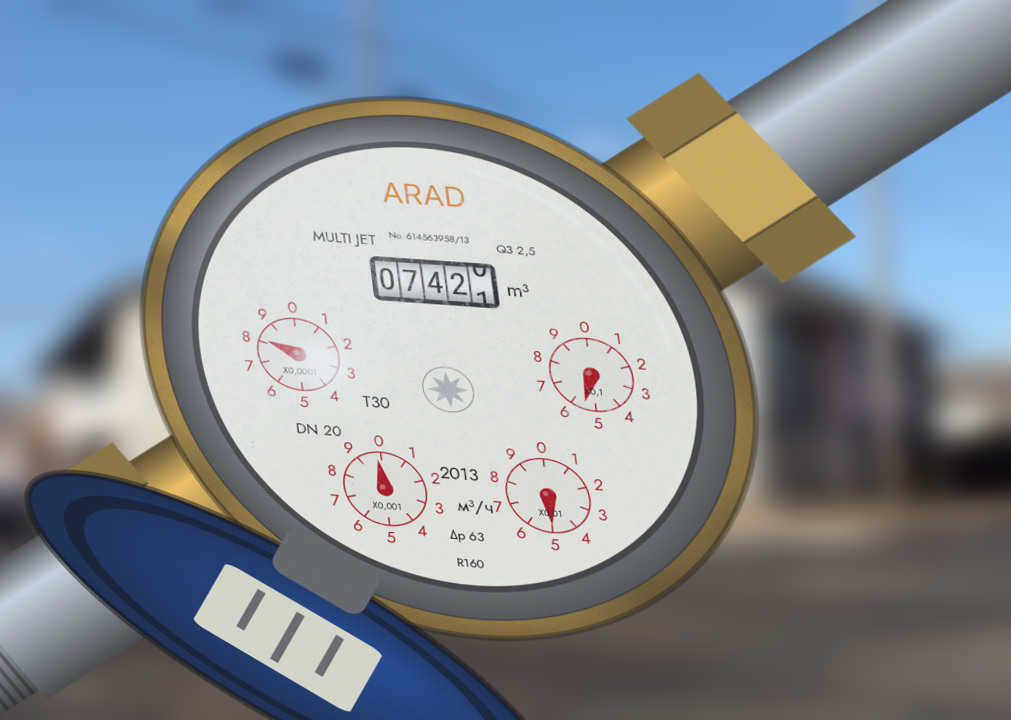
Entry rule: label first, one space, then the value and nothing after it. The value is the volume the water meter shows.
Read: 7420.5498 m³
